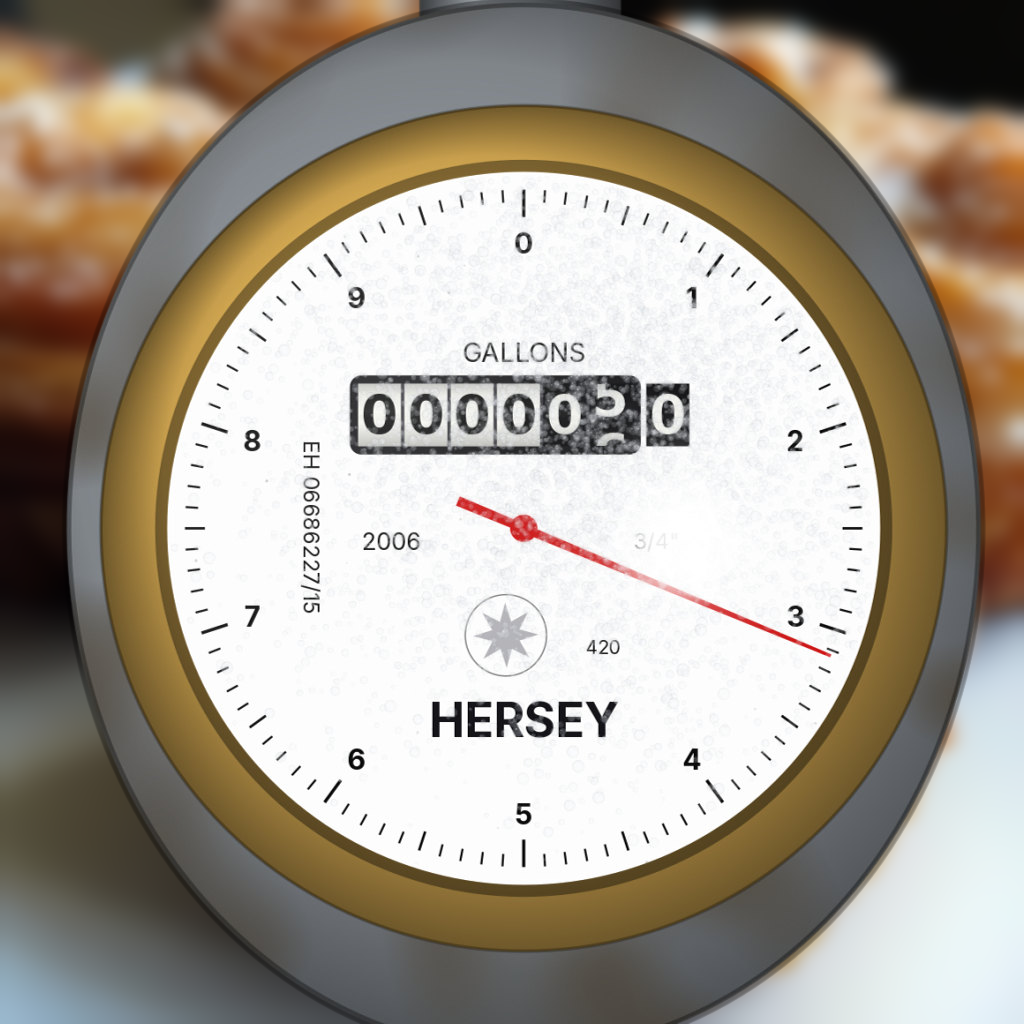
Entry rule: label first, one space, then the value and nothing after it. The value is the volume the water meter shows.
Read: 53.1 gal
